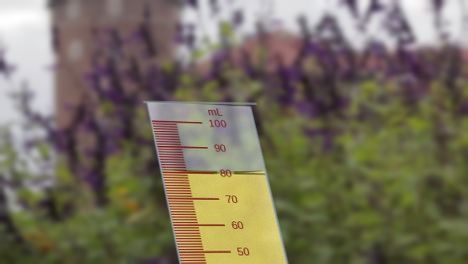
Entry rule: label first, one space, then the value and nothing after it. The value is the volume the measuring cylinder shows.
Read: 80 mL
